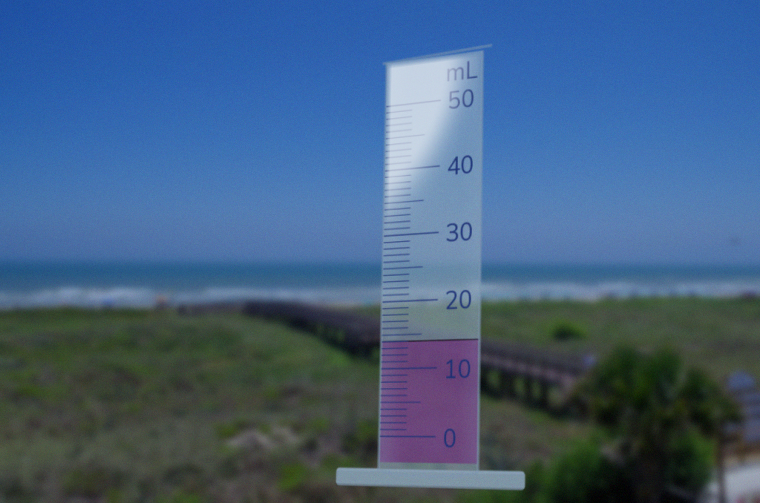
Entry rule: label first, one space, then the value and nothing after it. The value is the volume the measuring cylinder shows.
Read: 14 mL
